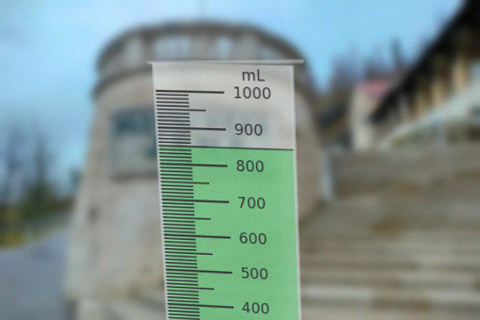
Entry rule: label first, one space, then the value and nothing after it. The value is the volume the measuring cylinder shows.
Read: 850 mL
